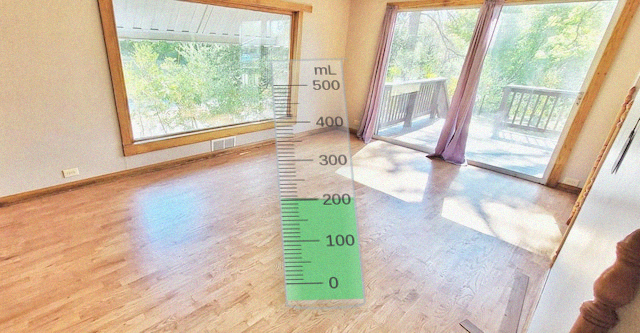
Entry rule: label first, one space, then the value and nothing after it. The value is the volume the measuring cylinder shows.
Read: 200 mL
